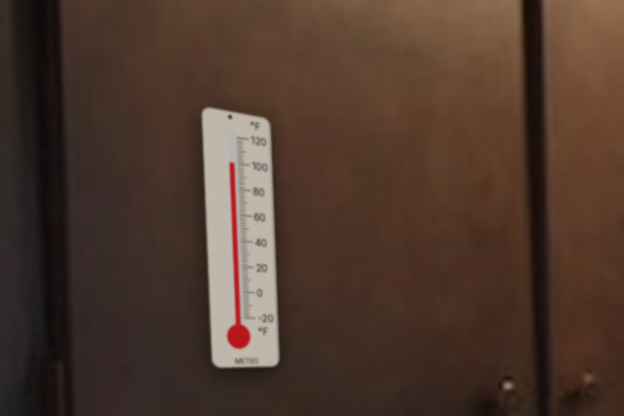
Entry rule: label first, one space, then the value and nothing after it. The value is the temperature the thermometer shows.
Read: 100 °F
